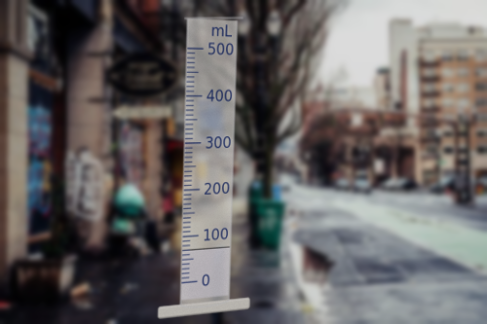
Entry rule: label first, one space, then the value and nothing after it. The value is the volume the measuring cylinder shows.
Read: 70 mL
